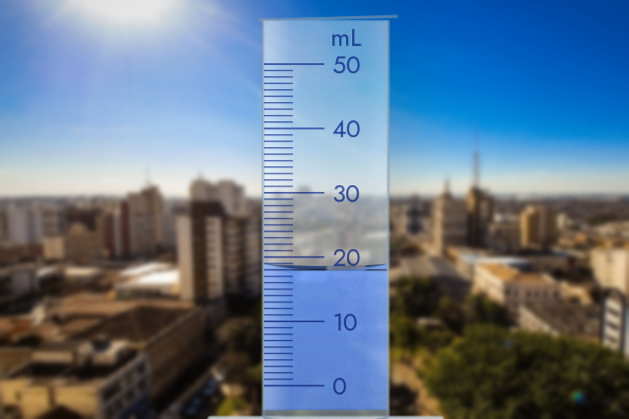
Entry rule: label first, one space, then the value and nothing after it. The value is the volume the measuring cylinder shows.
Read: 18 mL
